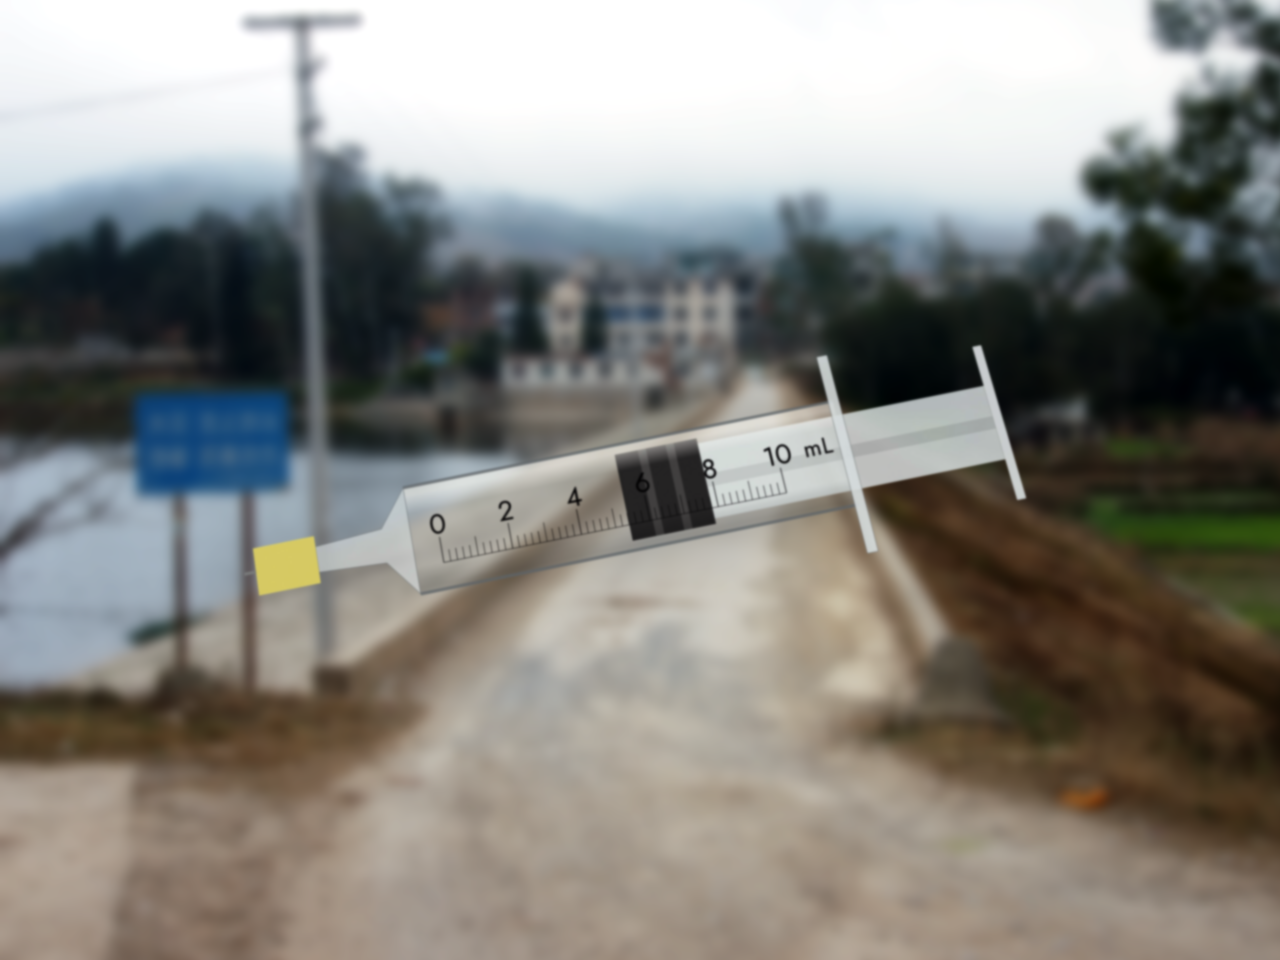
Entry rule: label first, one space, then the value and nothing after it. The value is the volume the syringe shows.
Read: 5.4 mL
